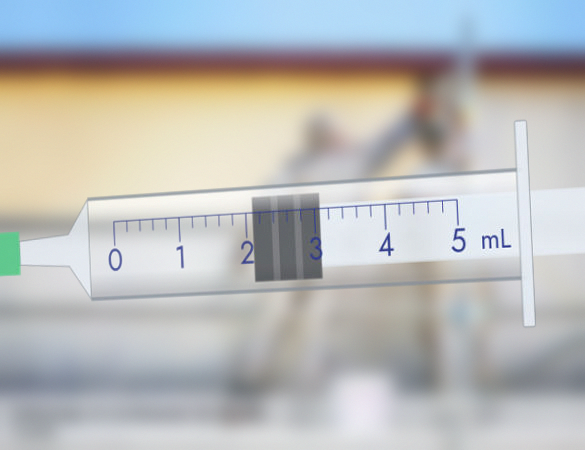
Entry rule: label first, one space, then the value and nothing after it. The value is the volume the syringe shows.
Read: 2.1 mL
